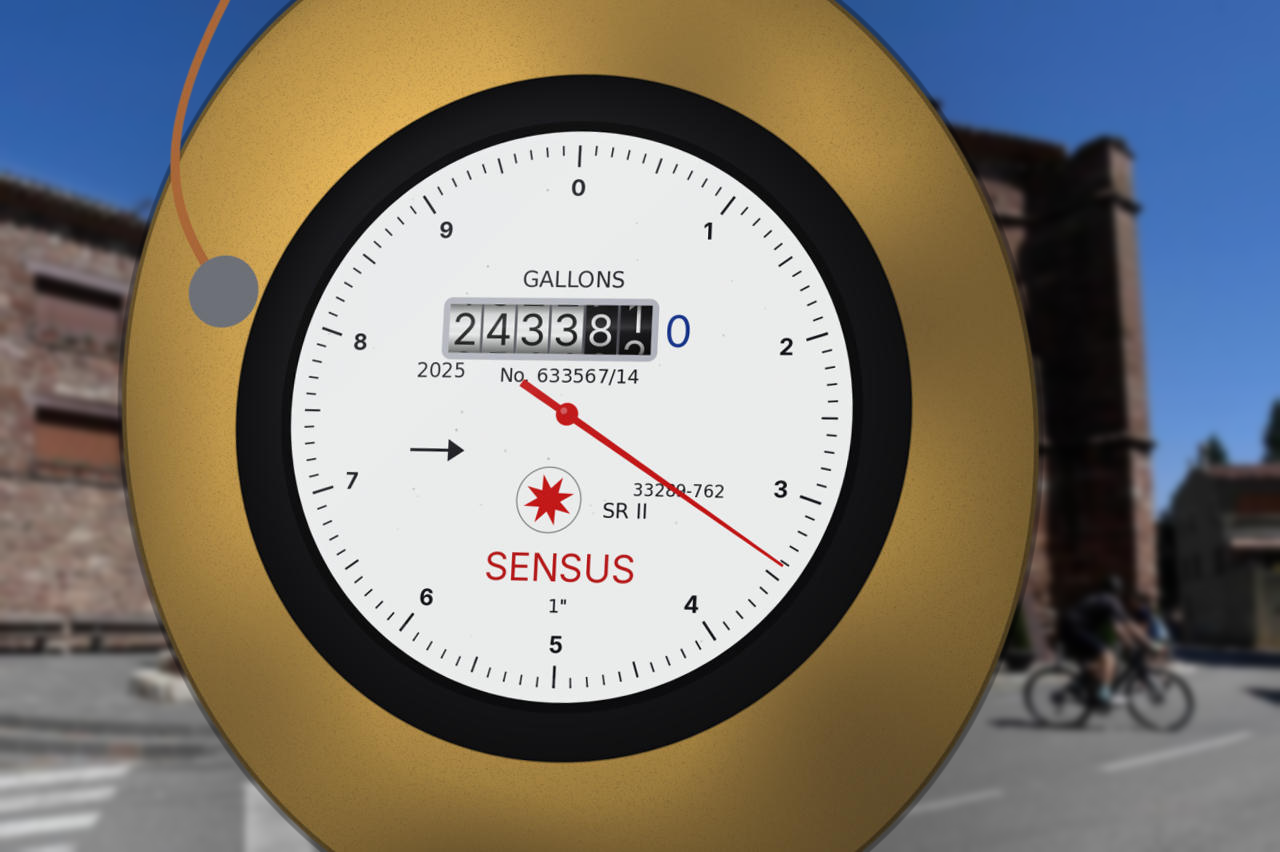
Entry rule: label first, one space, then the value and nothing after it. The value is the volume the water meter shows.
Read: 2433813.4 gal
